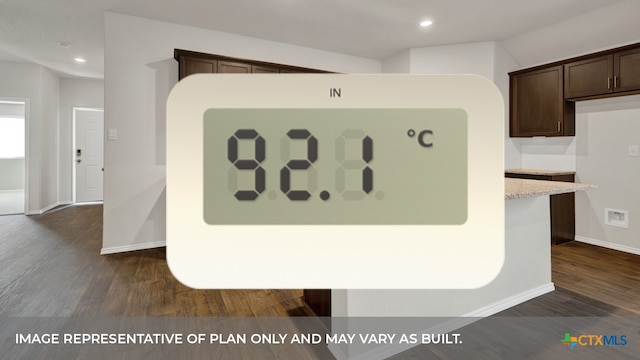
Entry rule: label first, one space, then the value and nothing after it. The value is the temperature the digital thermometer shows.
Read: 92.1 °C
